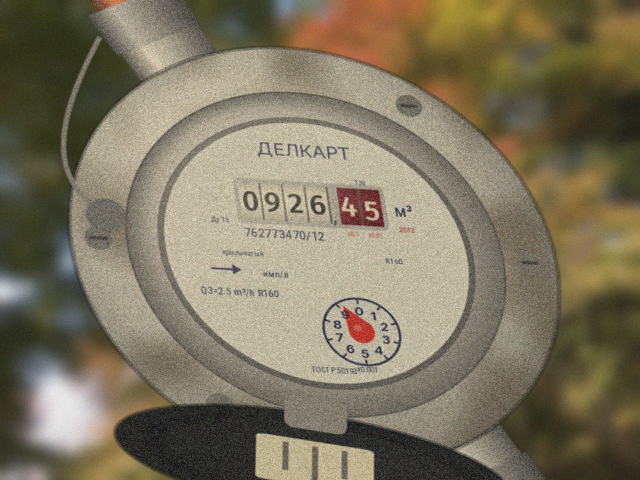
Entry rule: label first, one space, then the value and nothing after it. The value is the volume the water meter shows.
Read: 926.449 m³
